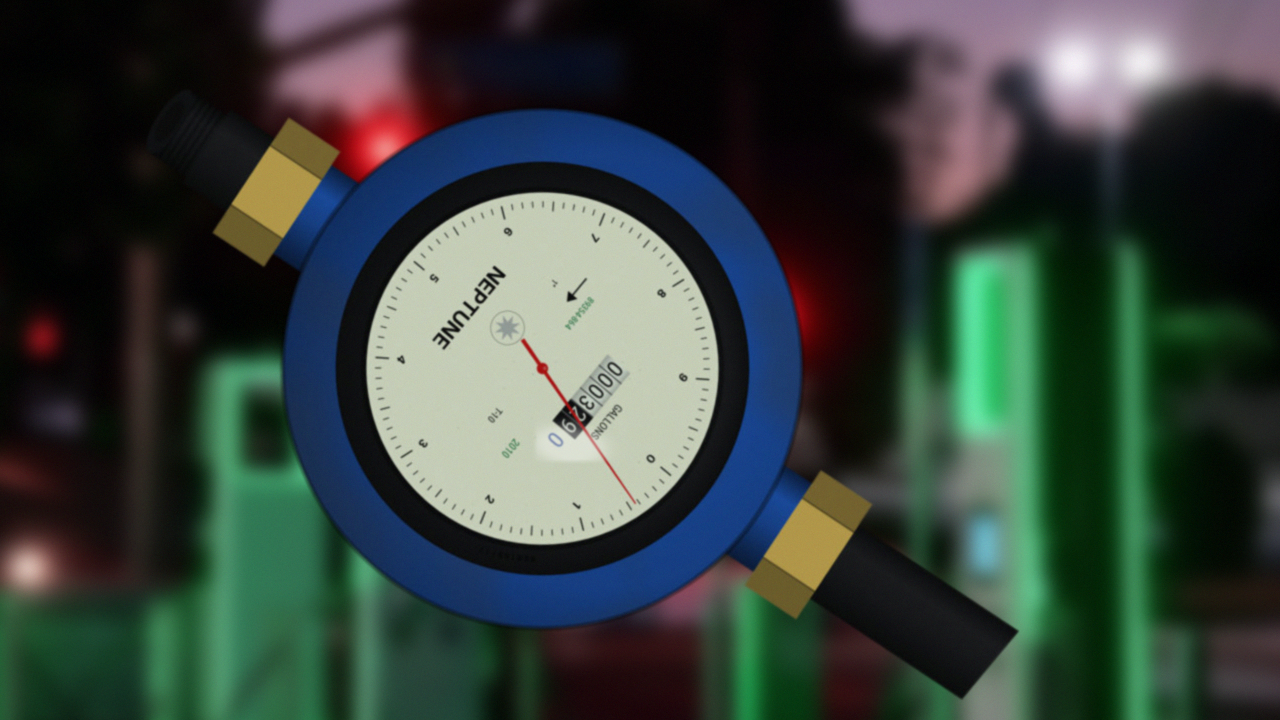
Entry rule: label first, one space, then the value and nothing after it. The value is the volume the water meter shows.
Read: 3290.4 gal
